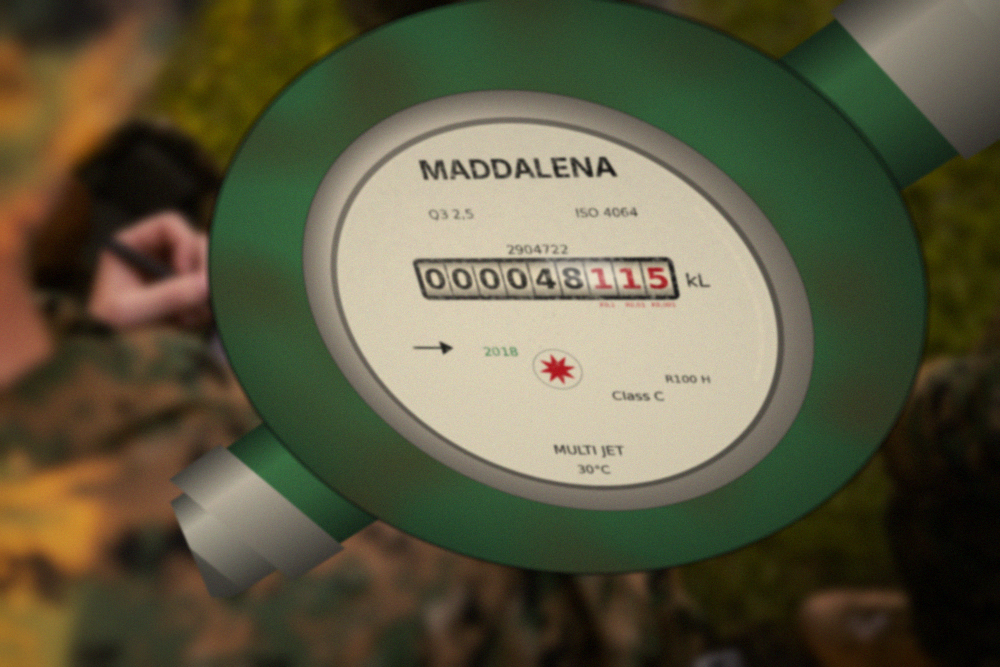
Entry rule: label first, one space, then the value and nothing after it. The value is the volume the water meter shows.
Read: 48.115 kL
